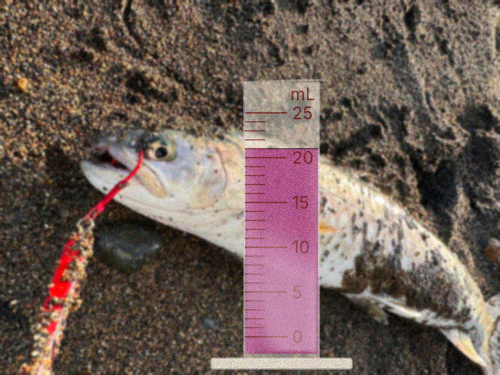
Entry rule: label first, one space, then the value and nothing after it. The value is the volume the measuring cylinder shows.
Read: 21 mL
